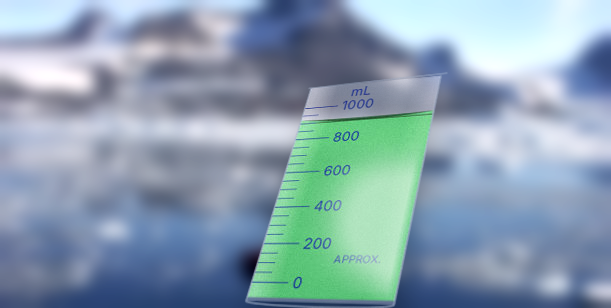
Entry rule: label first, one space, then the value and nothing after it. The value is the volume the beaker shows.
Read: 900 mL
